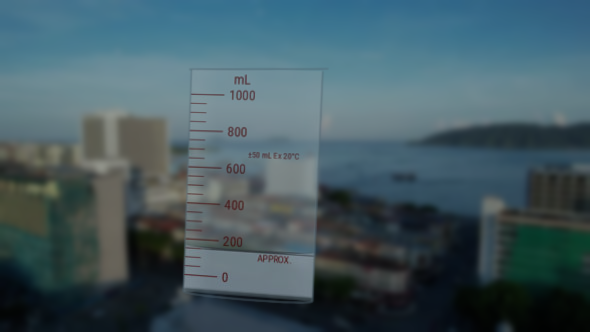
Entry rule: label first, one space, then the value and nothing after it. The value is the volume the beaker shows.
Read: 150 mL
